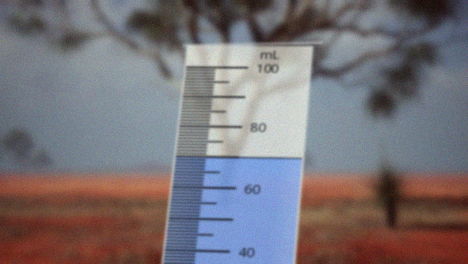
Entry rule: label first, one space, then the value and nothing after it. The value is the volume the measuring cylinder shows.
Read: 70 mL
